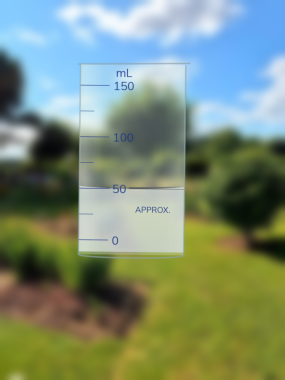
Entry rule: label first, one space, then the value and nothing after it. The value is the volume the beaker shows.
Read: 50 mL
